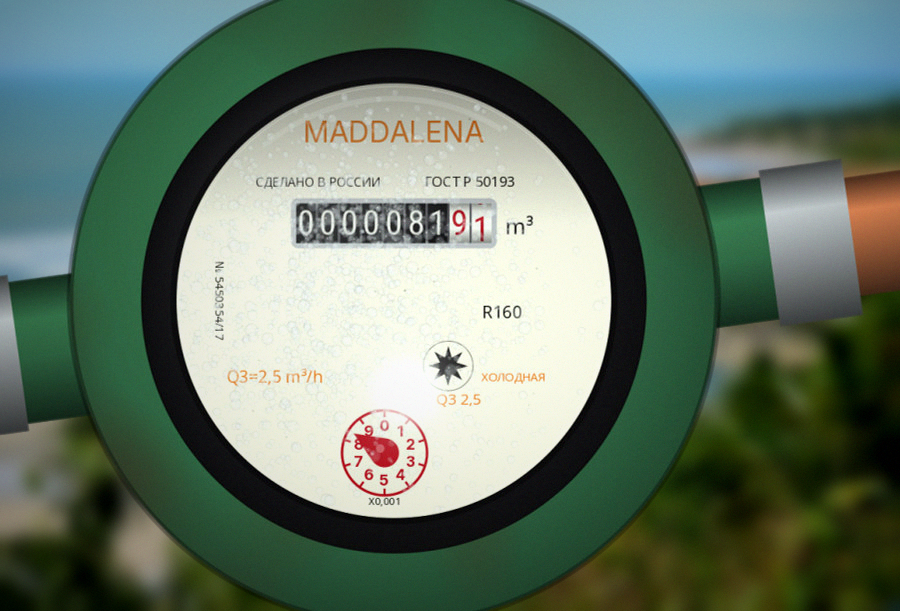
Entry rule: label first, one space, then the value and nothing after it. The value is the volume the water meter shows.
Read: 81.908 m³
